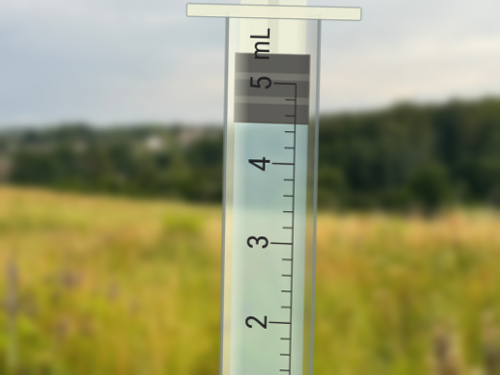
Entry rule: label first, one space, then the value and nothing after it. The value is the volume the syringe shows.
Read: 4.5 mL
